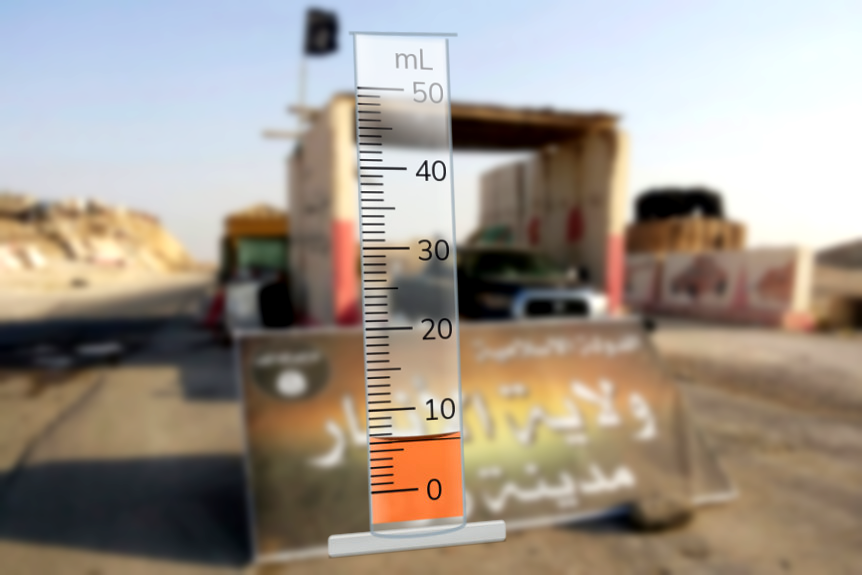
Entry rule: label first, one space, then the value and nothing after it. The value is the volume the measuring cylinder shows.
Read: 6 mL
